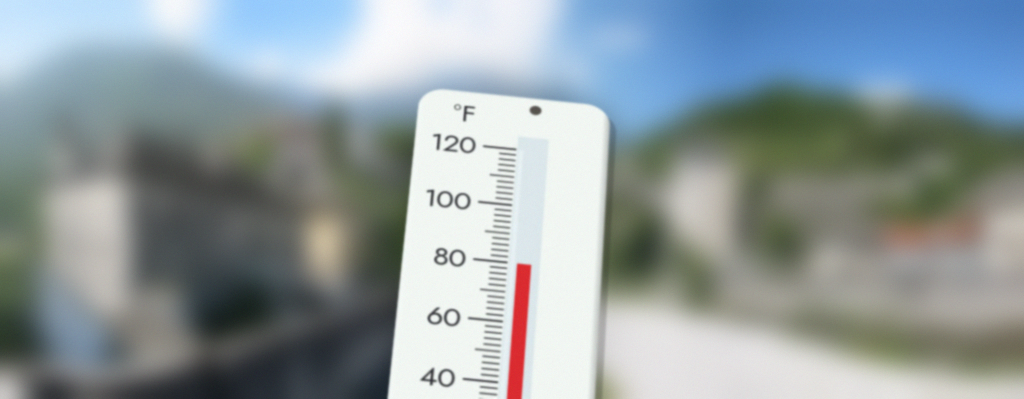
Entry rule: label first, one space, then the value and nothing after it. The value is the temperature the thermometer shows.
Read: 80 °F
